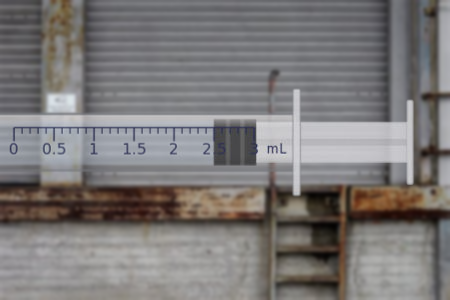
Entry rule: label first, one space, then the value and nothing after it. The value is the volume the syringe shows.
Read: 2.5 mL
